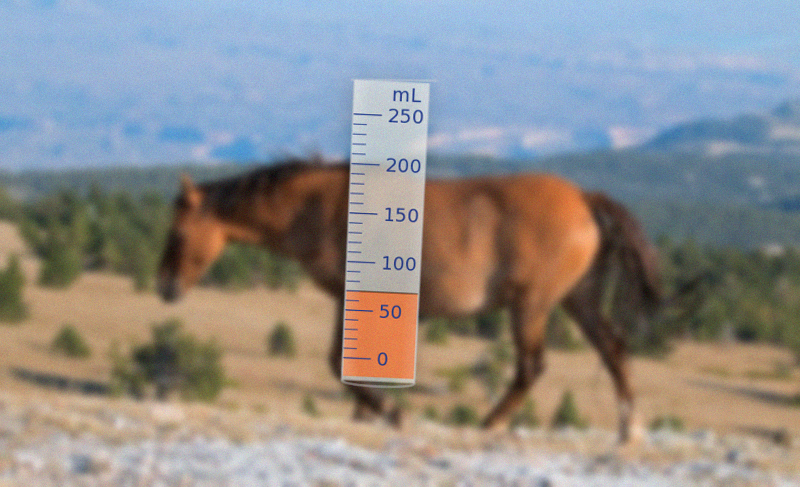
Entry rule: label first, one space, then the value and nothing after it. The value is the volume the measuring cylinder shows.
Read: 70 mL
